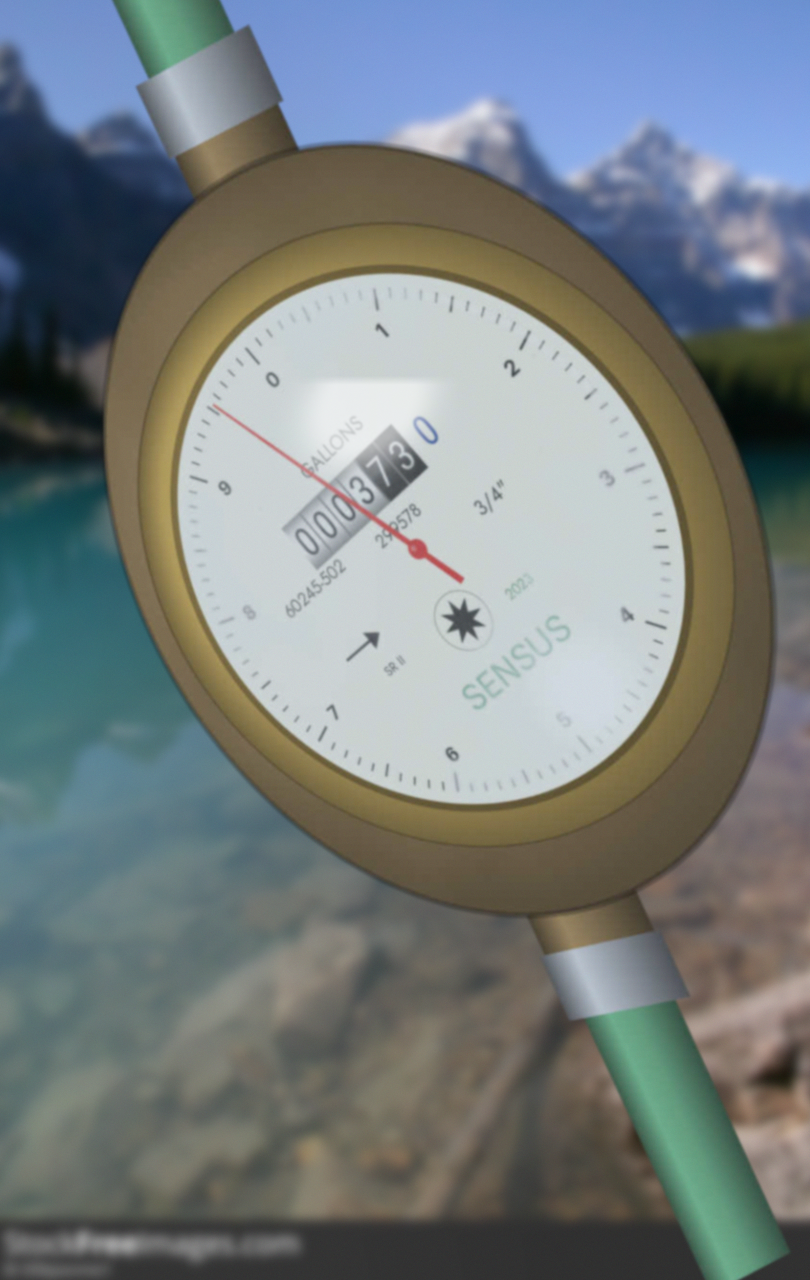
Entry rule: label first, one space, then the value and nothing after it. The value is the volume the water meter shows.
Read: 3729.5 gal
